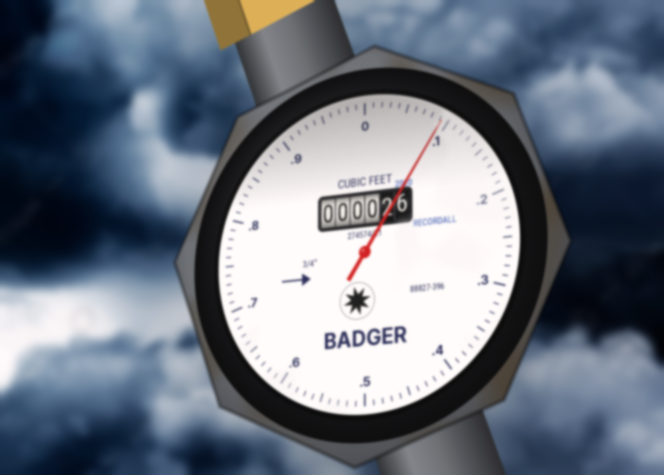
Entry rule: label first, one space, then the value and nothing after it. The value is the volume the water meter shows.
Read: 26.09 ft³
